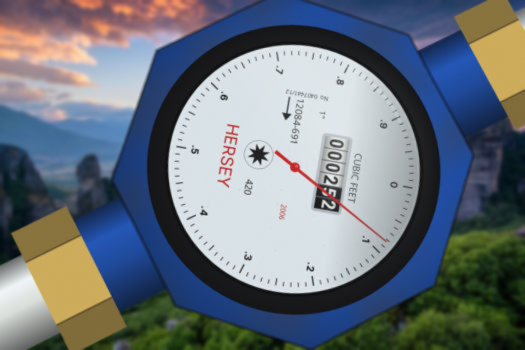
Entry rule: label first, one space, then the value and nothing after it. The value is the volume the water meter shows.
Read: 252.08 ft³
